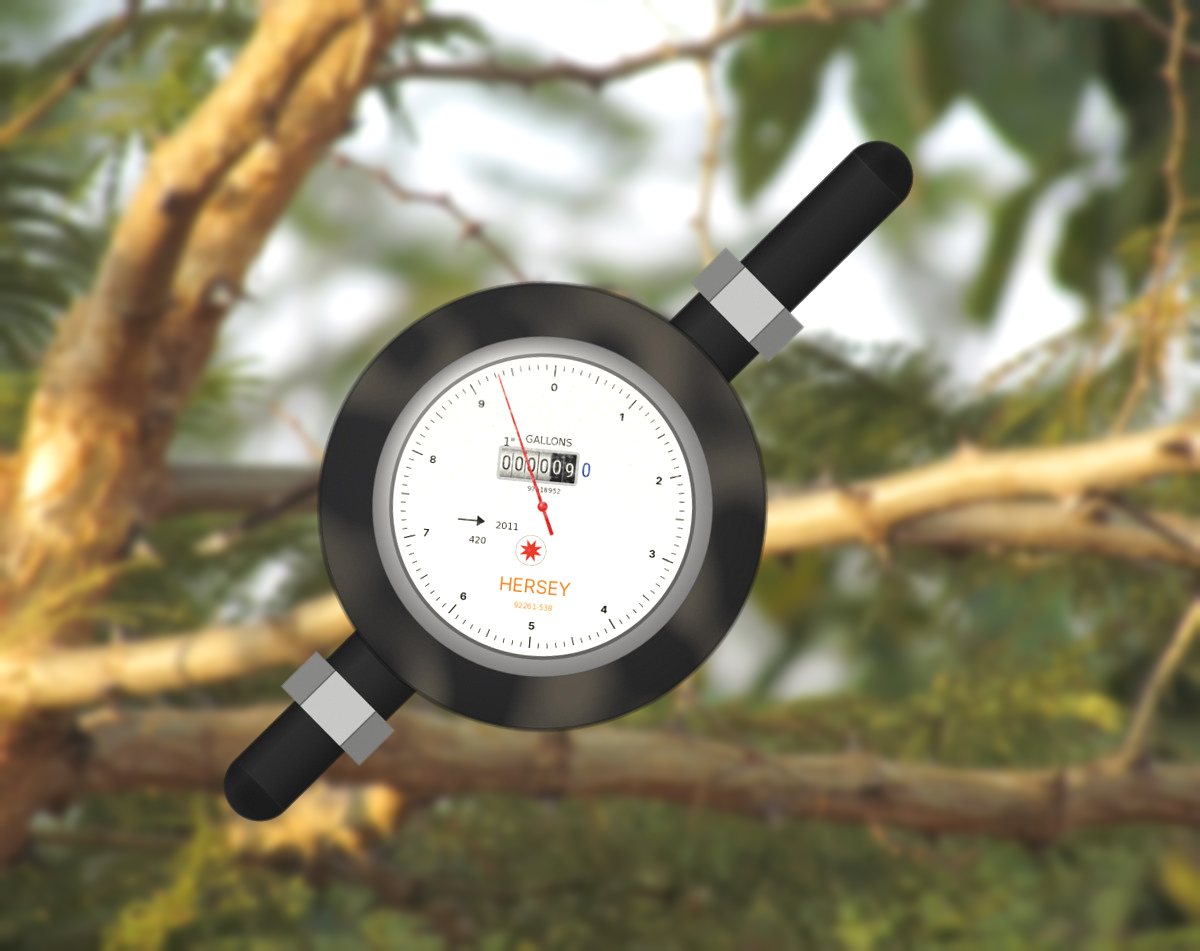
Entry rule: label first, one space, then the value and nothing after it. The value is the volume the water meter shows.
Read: 89.3 gal
